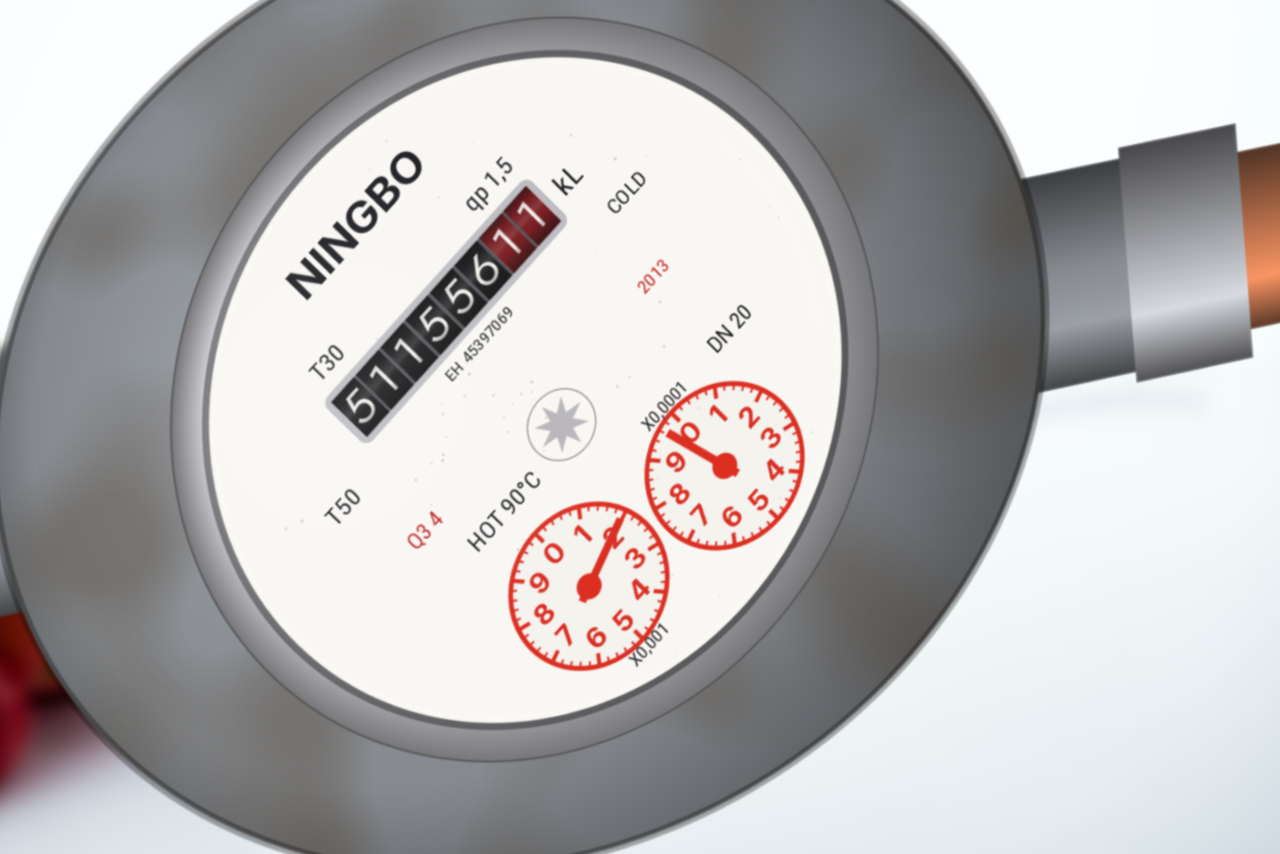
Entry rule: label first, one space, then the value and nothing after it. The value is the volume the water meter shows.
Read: 511556.1119 kL
